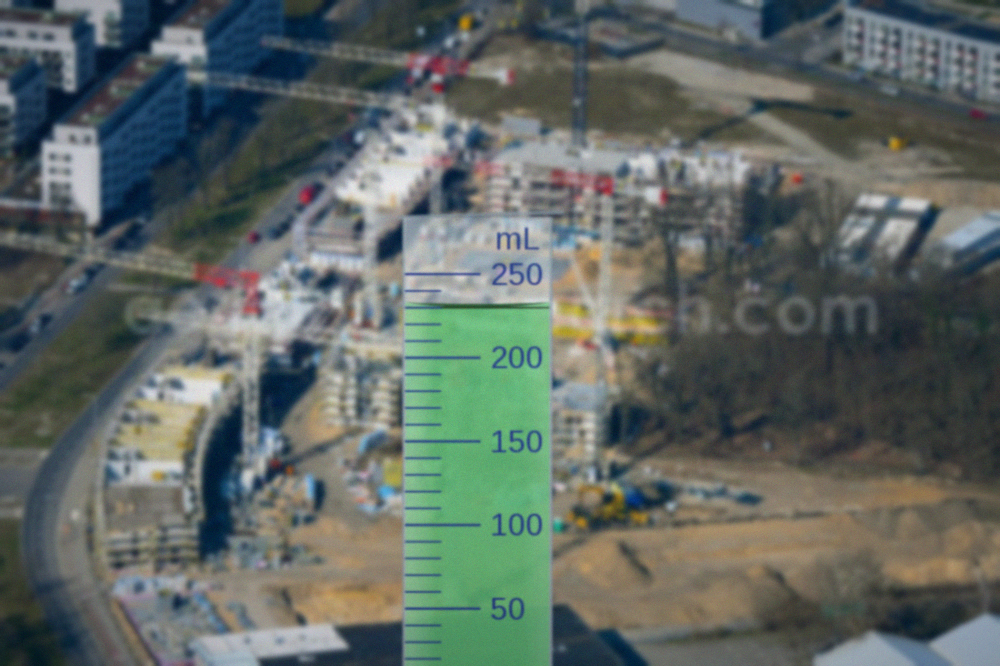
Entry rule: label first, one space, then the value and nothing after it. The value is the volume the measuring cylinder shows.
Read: 230 mL
